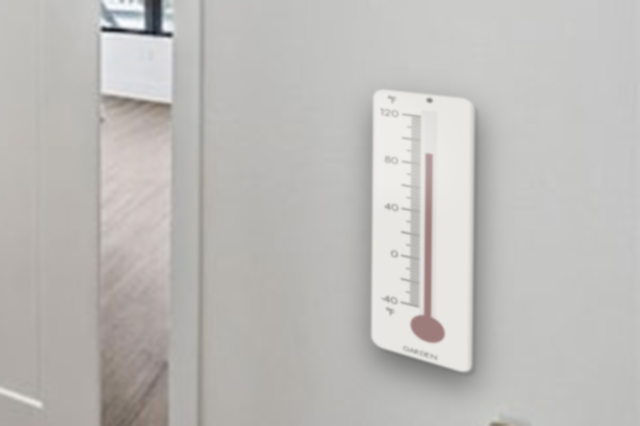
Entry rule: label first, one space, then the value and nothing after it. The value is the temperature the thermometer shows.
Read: 90 °F
